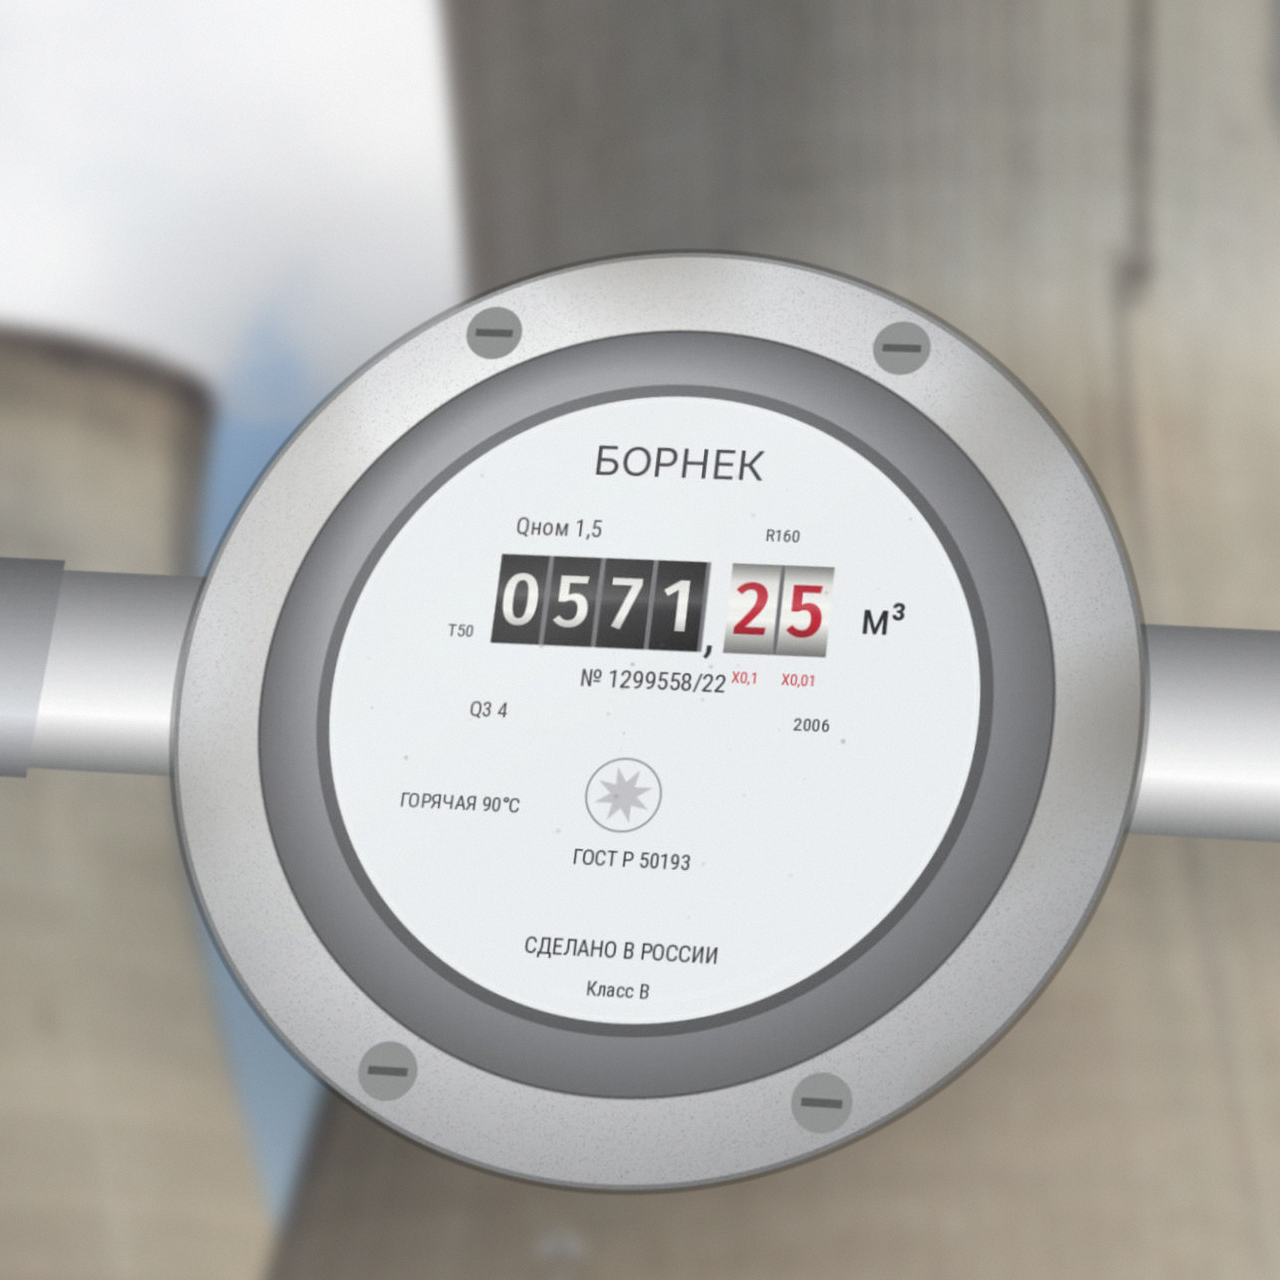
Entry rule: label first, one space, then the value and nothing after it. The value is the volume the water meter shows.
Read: 571.25 m³
